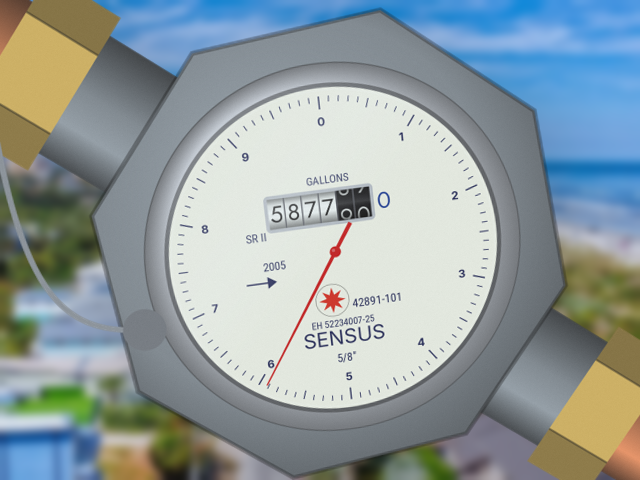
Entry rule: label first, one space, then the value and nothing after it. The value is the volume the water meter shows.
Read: 5877895.9 gal
